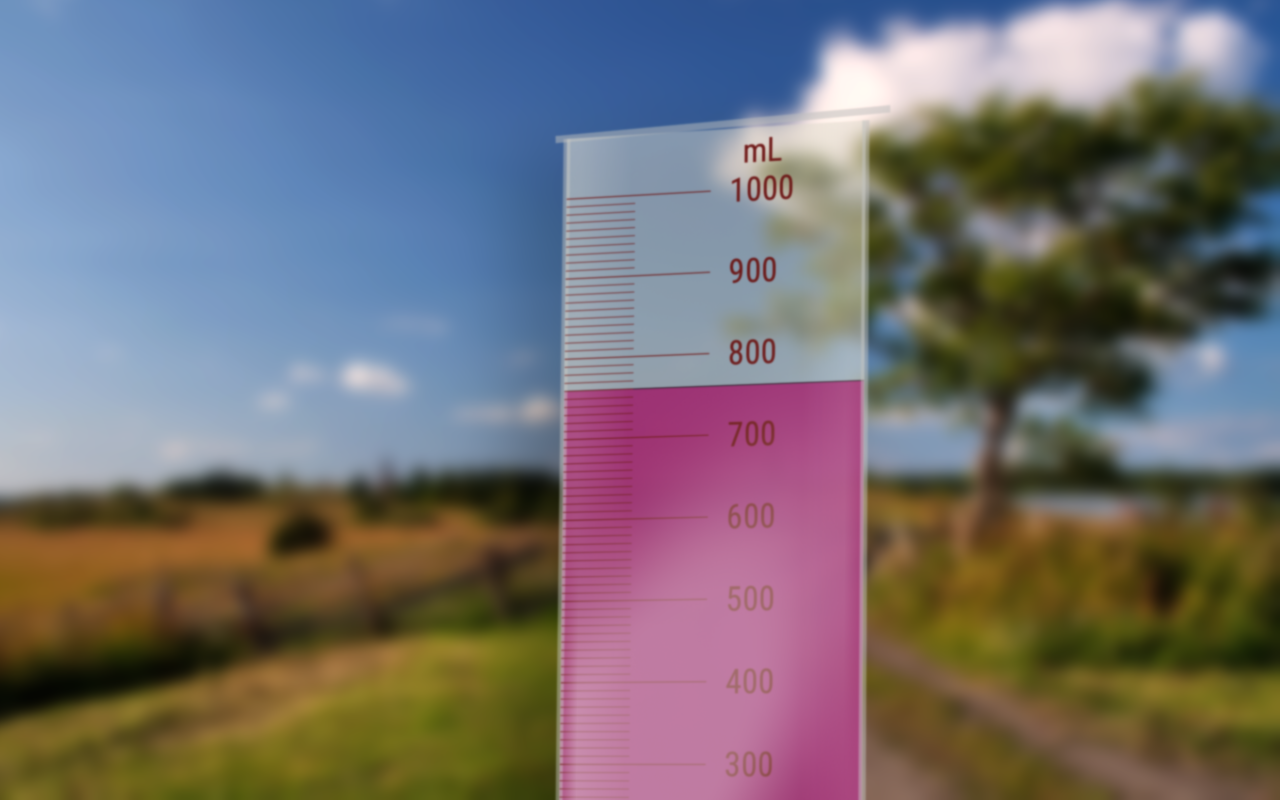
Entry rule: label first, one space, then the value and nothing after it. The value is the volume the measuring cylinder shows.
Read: 760 mL
